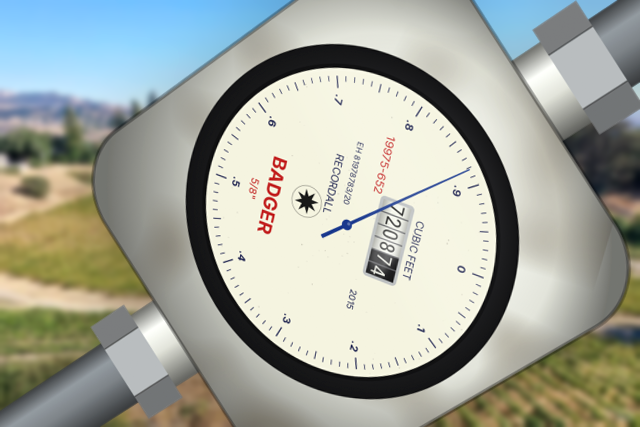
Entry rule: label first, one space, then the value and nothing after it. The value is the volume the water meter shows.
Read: 720873.88 ft³
